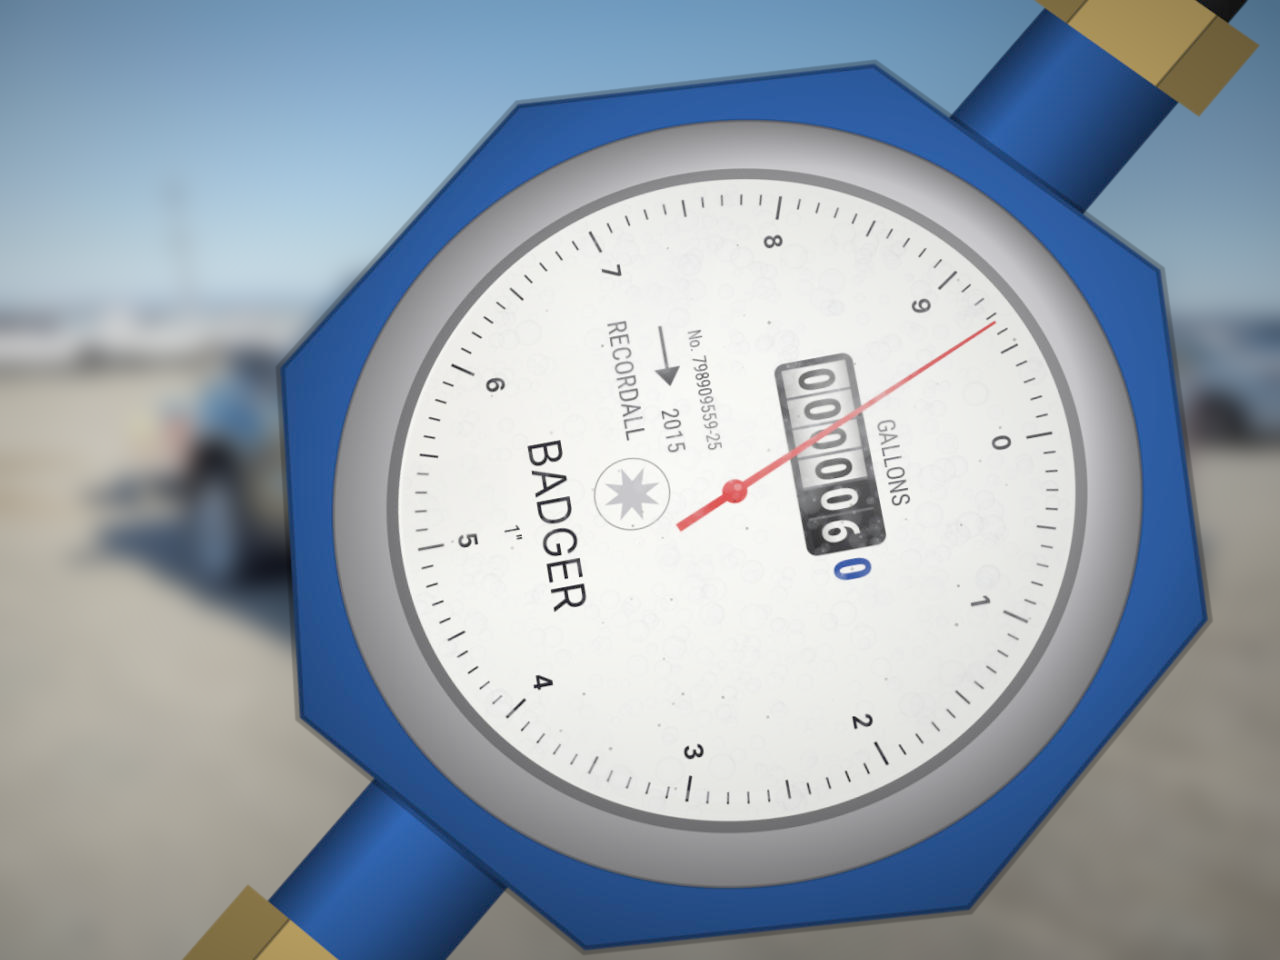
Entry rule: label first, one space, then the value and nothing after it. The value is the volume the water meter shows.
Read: 59.3 gal
